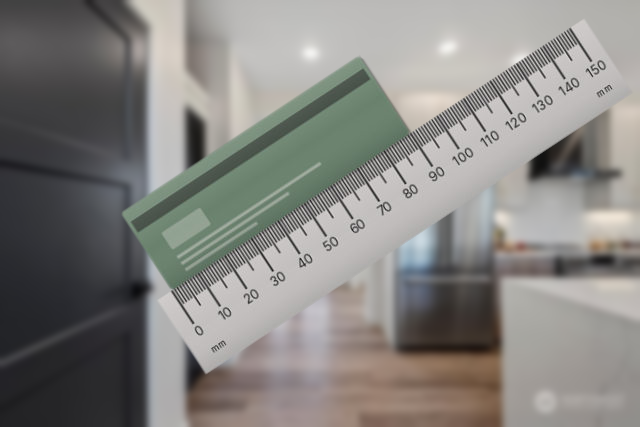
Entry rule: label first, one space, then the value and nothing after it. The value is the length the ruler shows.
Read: 90 mm
